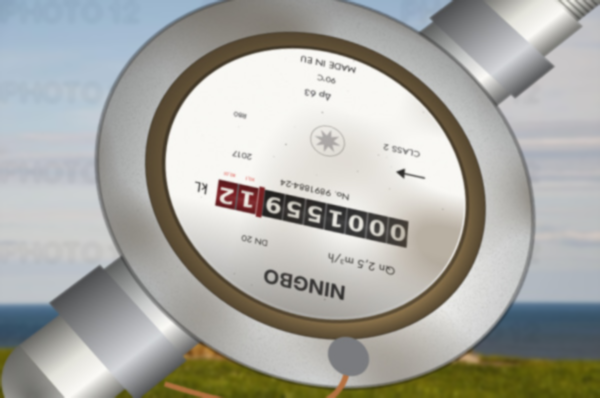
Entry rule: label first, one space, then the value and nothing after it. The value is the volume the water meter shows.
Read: 1559.12 kL
